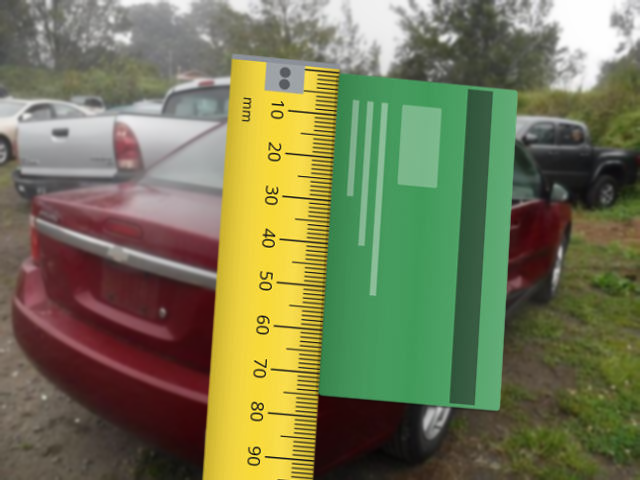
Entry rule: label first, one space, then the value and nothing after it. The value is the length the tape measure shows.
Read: 75 mm
